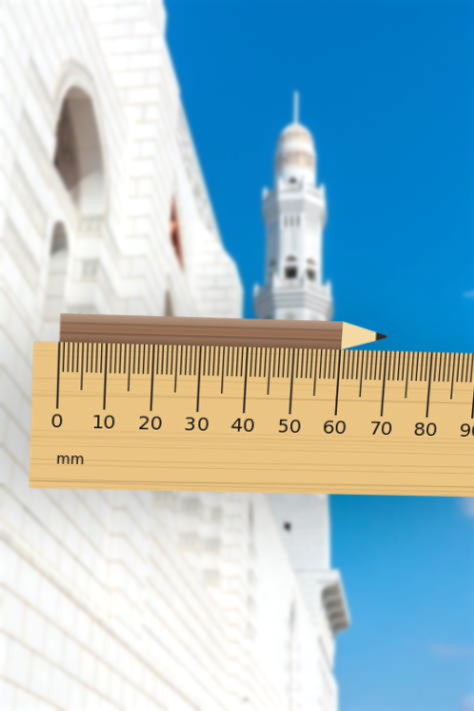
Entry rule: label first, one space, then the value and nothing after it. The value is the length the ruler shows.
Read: 70 mm
